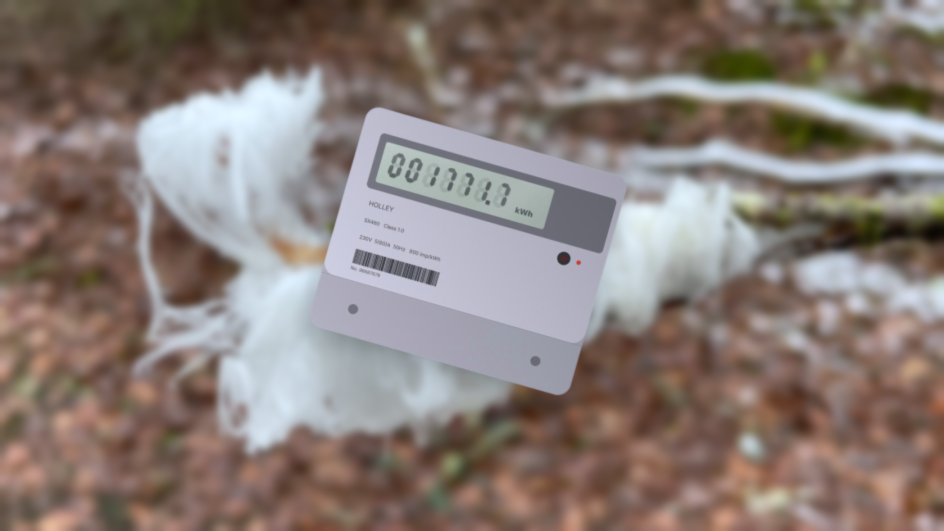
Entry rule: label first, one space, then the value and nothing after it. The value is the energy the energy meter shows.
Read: 1771.7 kWh
